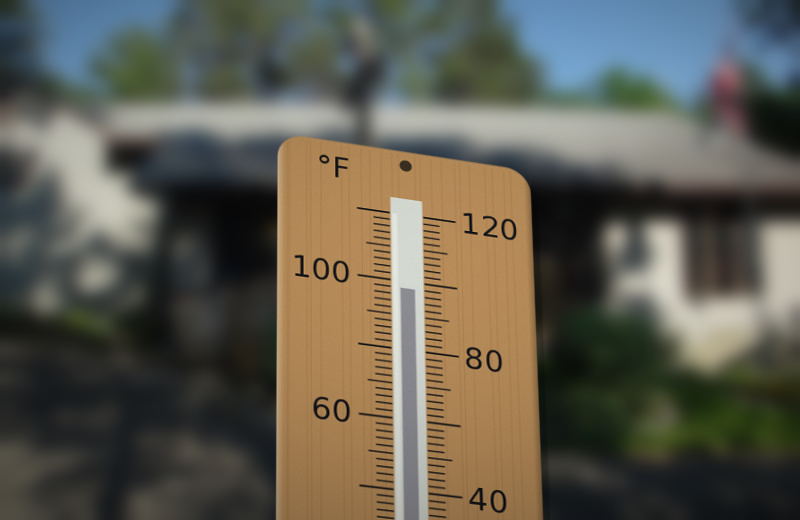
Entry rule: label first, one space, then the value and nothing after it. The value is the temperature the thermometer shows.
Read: 98 °F
